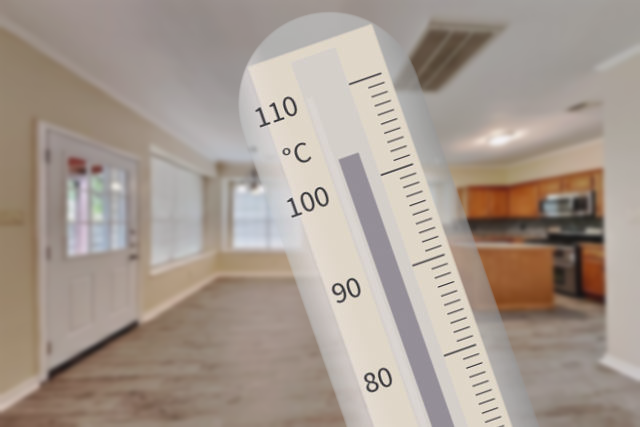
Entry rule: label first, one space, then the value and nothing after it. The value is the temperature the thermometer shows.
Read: 103 °C
